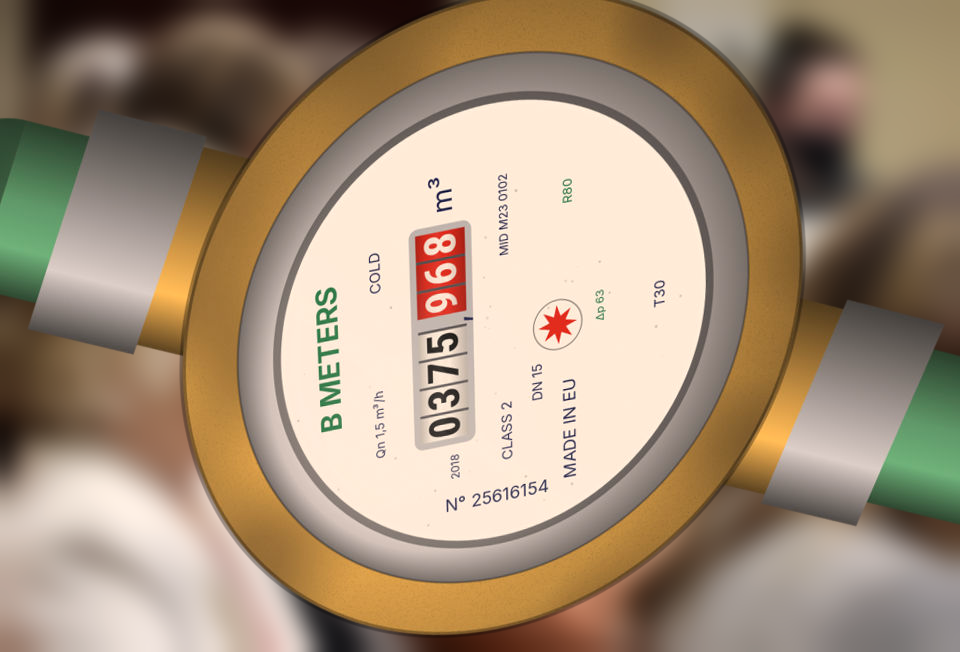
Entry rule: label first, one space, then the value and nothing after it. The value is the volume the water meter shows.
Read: 375.968 m³
